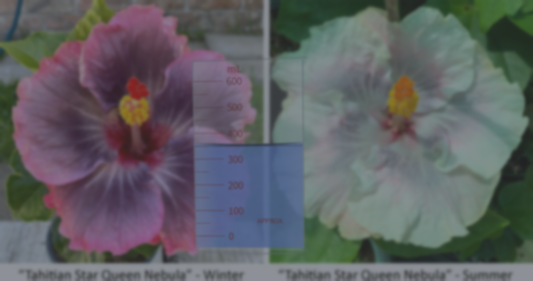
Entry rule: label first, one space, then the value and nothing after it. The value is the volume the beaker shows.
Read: 350 mL
